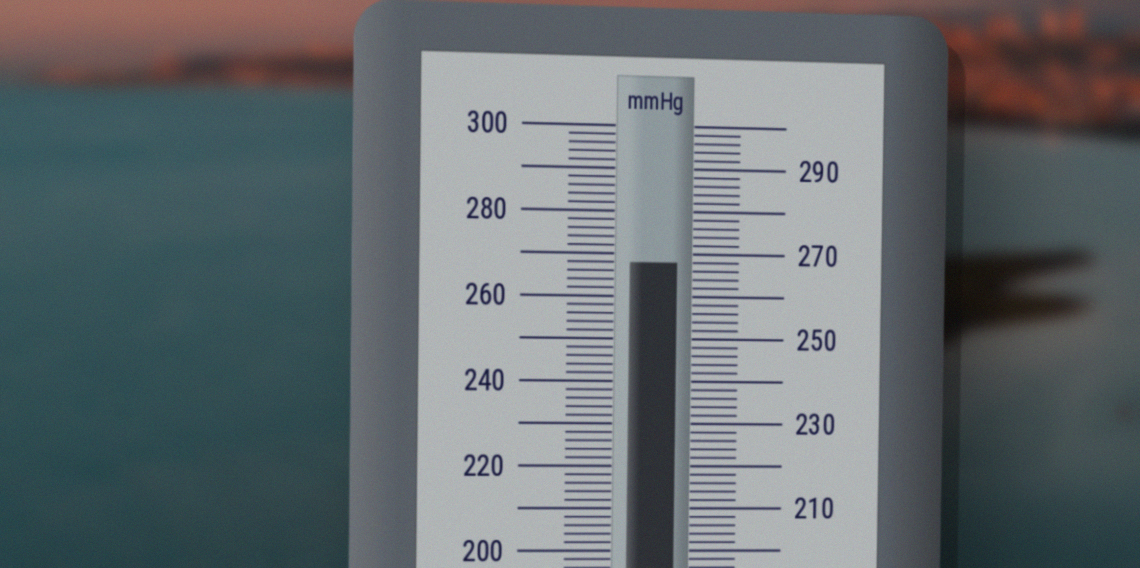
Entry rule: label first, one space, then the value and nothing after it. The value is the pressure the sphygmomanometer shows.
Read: 268 mmHg
